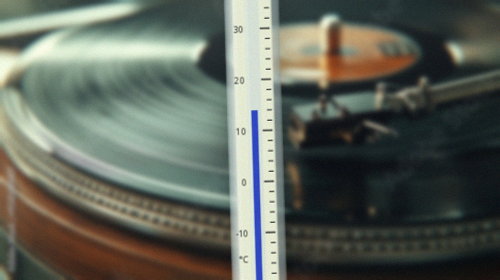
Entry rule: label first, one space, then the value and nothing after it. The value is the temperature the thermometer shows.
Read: 14 °C
